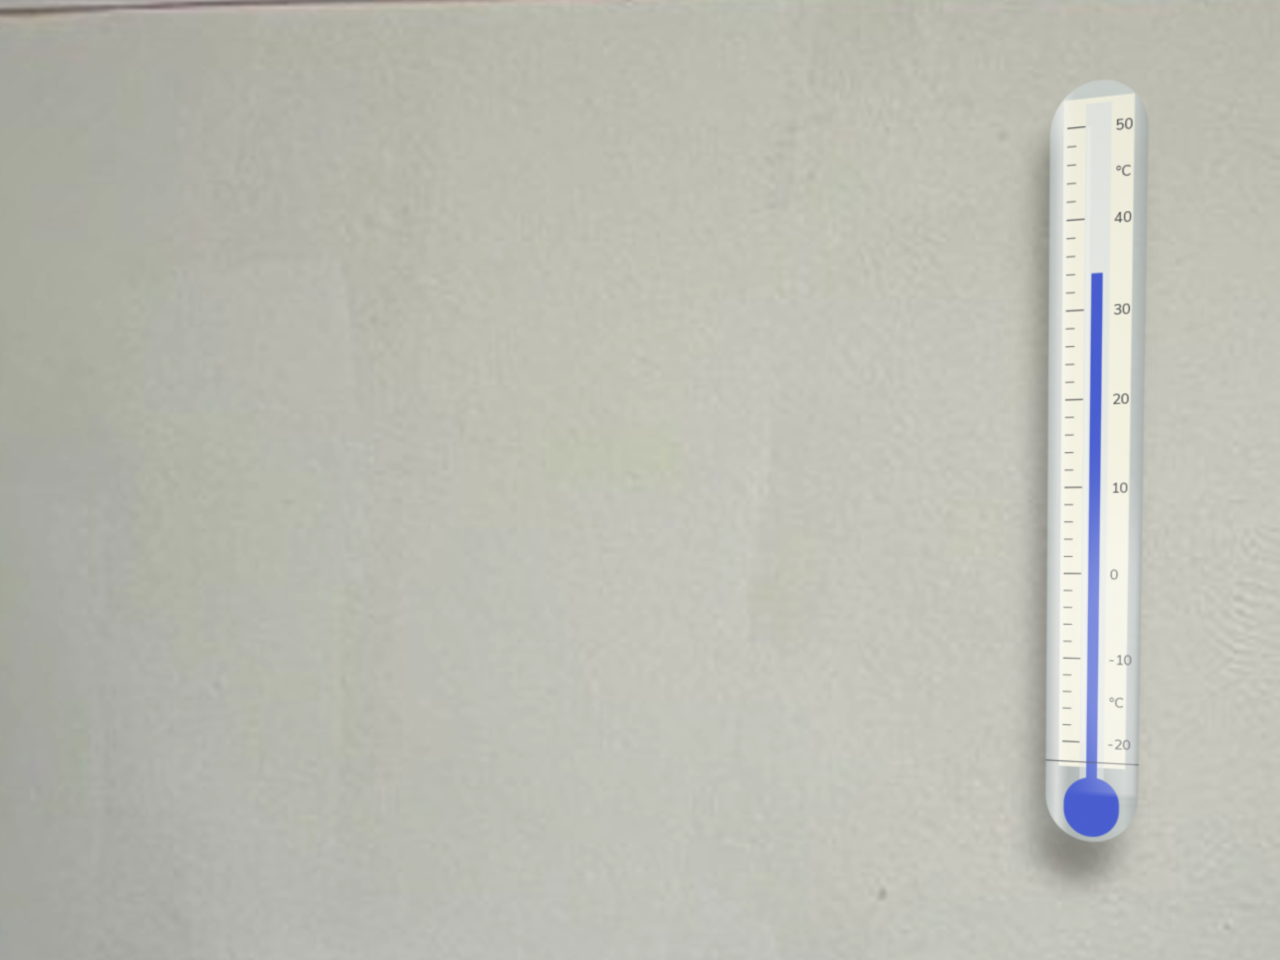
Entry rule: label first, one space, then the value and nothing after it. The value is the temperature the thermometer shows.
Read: 34 °C
